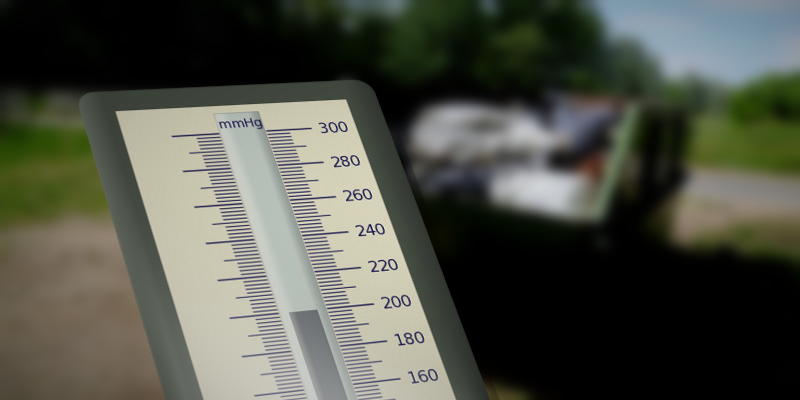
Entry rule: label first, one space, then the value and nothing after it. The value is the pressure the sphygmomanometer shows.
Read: 200 mmHg
